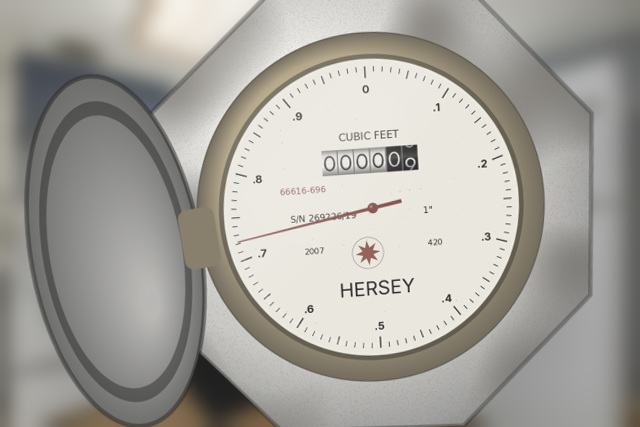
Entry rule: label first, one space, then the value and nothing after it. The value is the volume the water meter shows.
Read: 8.72 ft³
